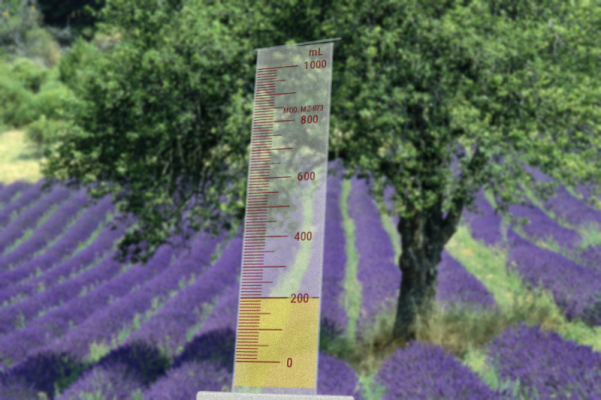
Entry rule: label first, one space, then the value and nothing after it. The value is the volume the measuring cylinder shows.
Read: 200 mL
